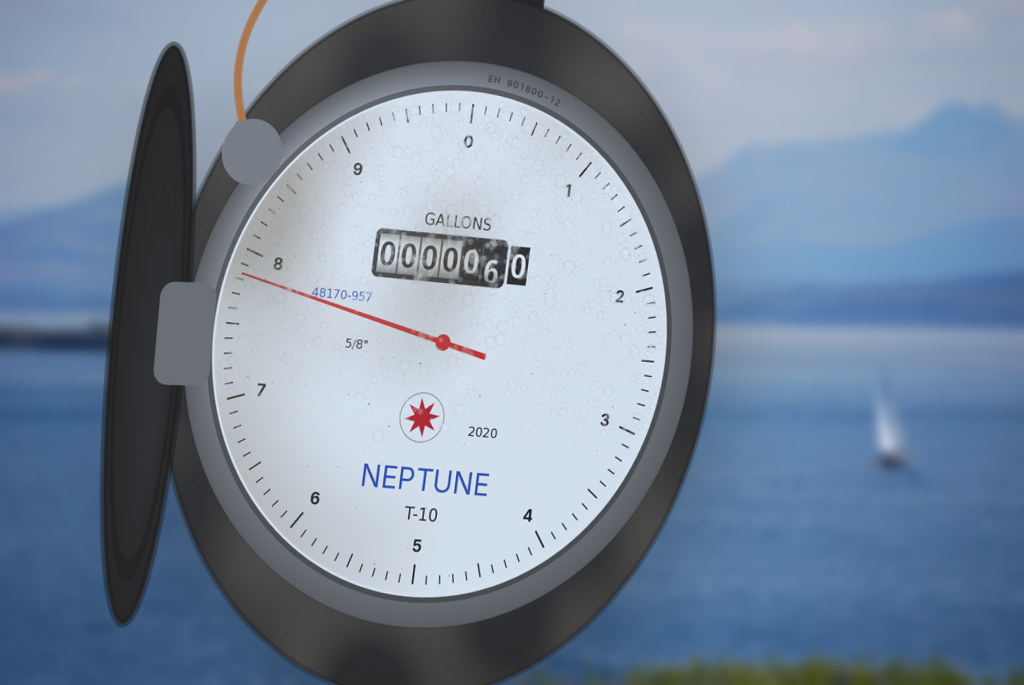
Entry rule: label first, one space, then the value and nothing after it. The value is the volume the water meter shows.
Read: 57.8 gal
